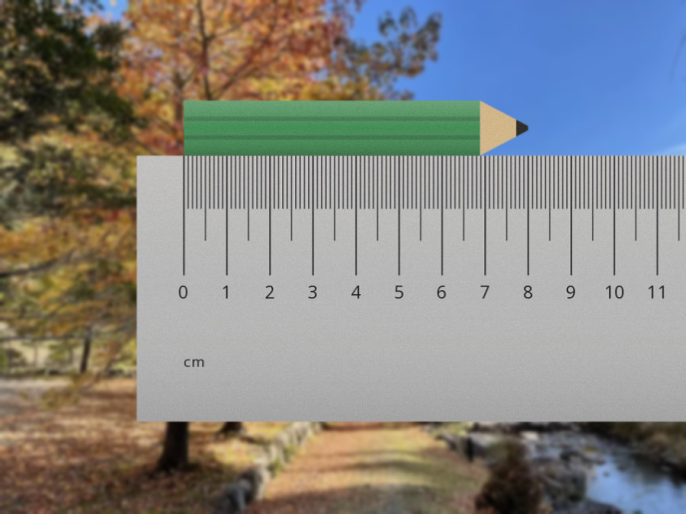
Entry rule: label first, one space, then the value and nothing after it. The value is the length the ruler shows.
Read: 8 cm
